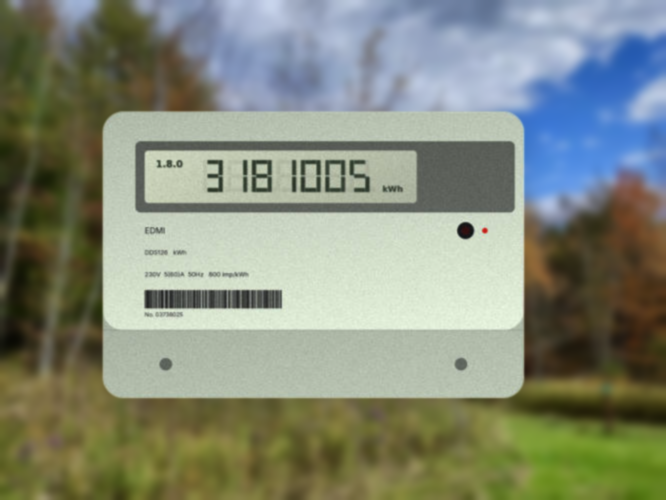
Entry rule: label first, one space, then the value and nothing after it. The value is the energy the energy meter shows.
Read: 3181005 kWh
